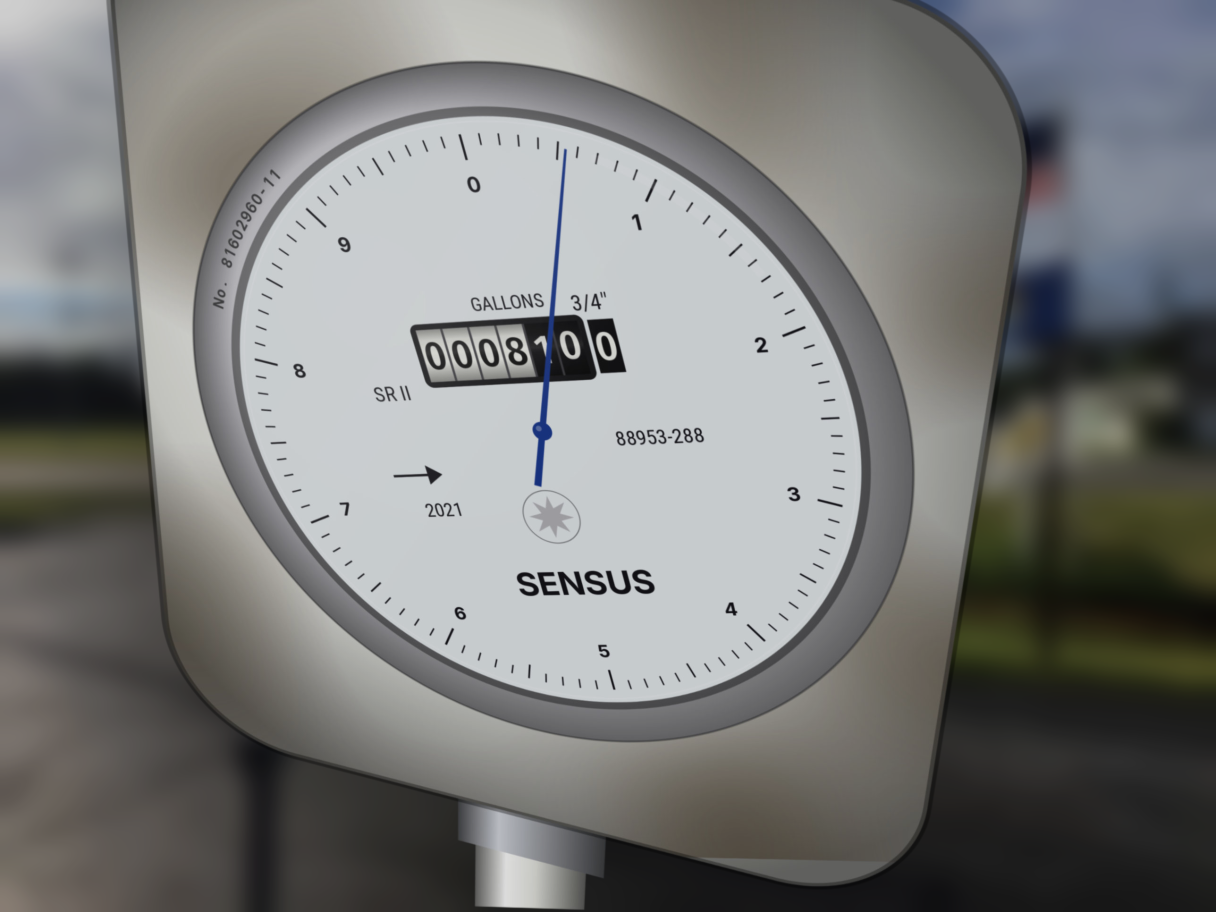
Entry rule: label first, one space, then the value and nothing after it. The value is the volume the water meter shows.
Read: 8100.5 gal
